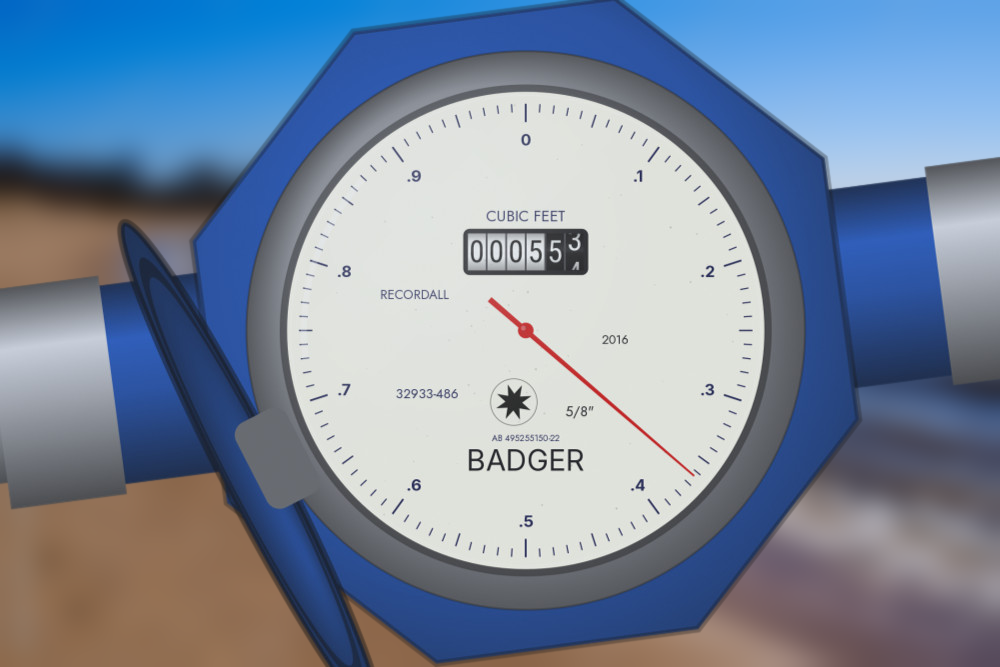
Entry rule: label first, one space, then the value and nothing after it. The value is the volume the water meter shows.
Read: 553.36 ft³
